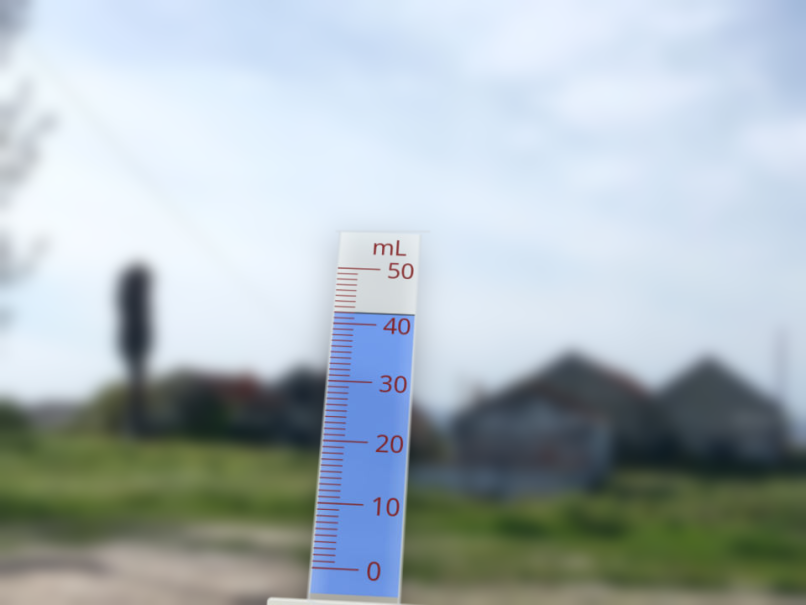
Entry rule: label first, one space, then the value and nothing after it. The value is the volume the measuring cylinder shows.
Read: 42 mL
